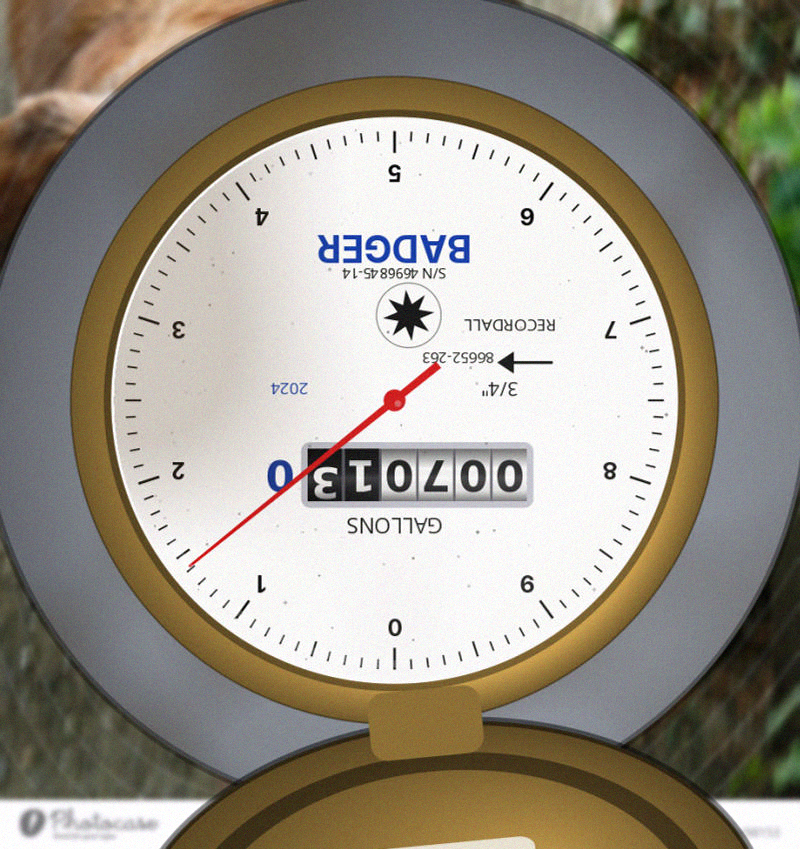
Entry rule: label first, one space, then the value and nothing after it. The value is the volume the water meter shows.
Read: 70131.4 gal
